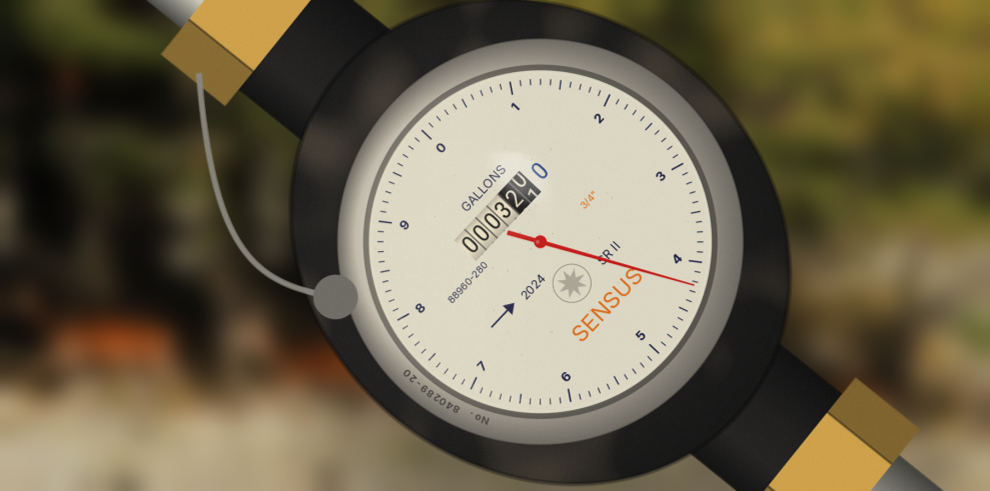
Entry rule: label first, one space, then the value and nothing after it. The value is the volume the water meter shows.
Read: 3204.2 gal
